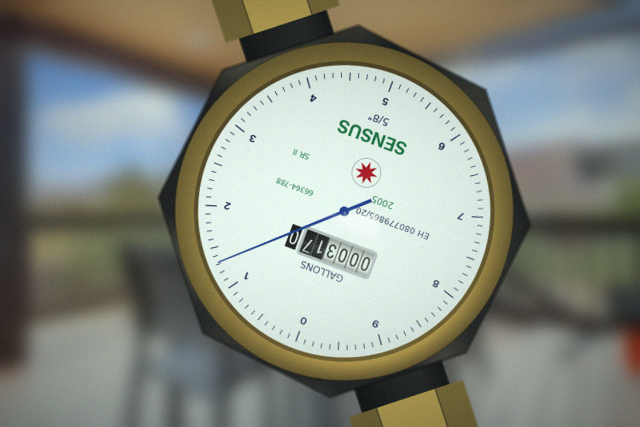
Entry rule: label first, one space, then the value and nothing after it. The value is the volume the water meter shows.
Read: 3171.3 gal
